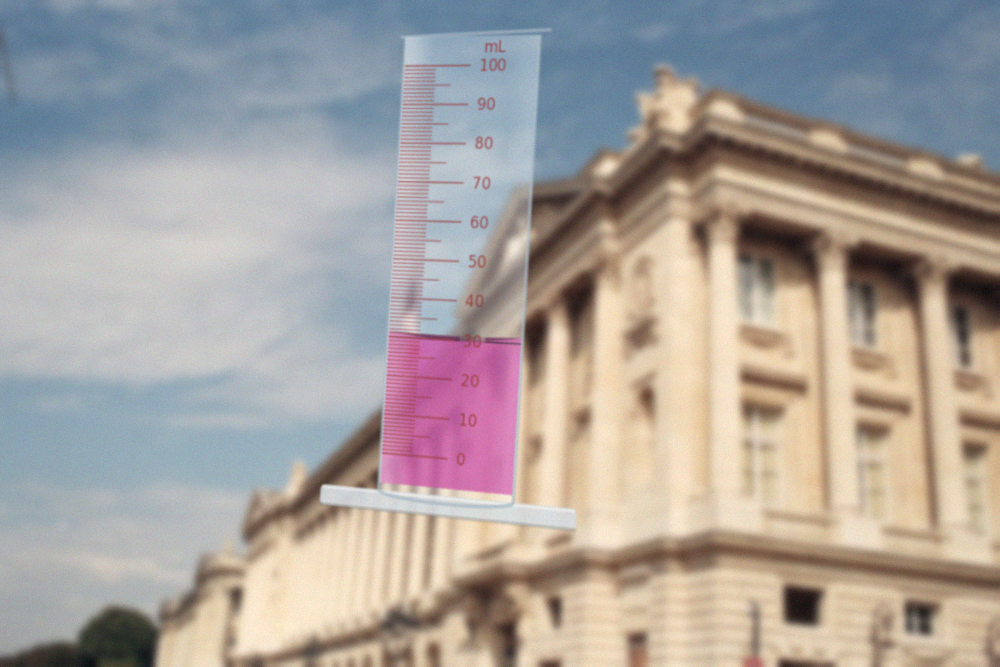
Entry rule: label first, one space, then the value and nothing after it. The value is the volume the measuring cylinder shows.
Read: 30 mL
